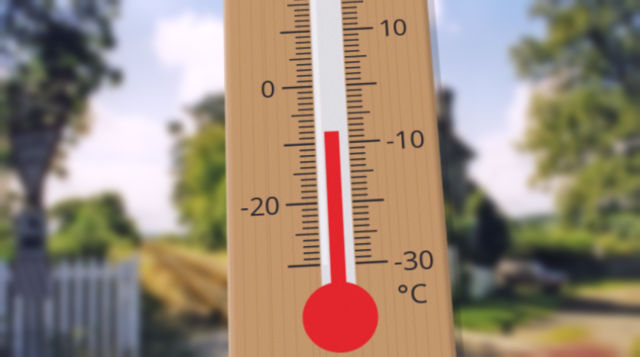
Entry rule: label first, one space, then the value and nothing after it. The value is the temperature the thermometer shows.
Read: -8 °C
